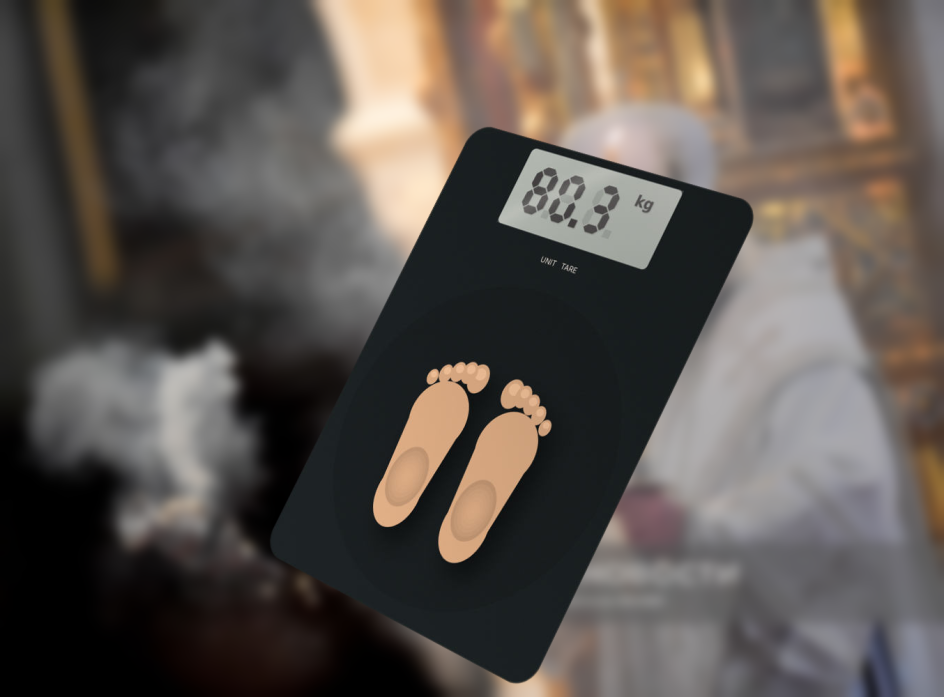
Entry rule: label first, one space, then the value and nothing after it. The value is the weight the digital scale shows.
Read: 80.3 kg
